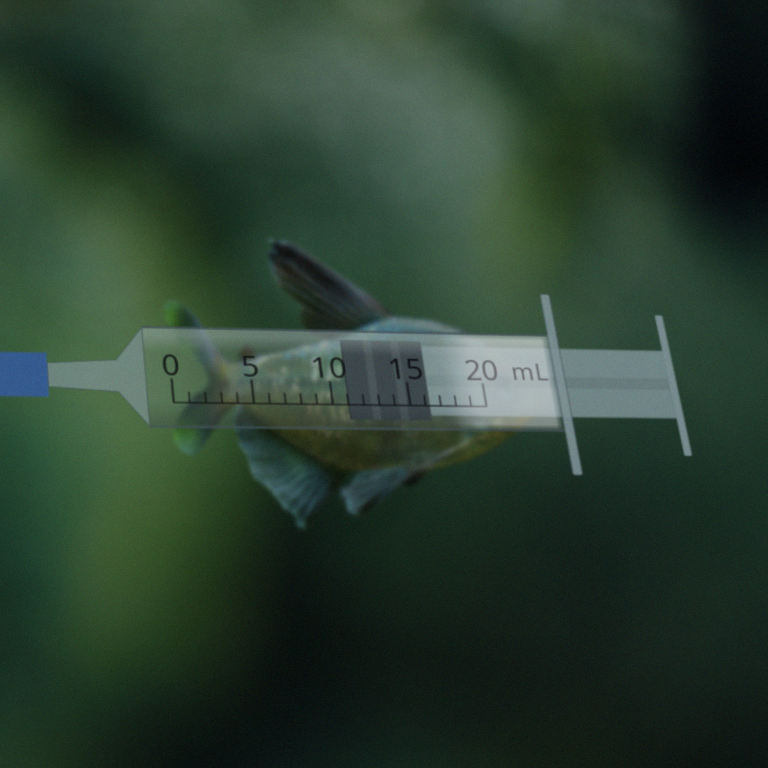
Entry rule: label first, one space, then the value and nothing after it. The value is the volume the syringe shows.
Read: 11 mL
